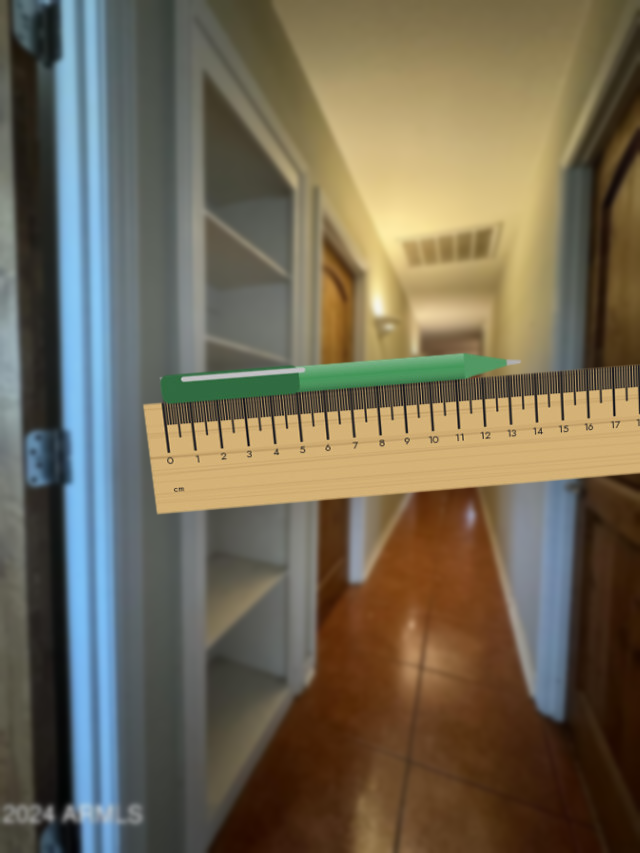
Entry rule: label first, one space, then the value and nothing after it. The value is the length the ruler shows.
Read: 13.5 cm
